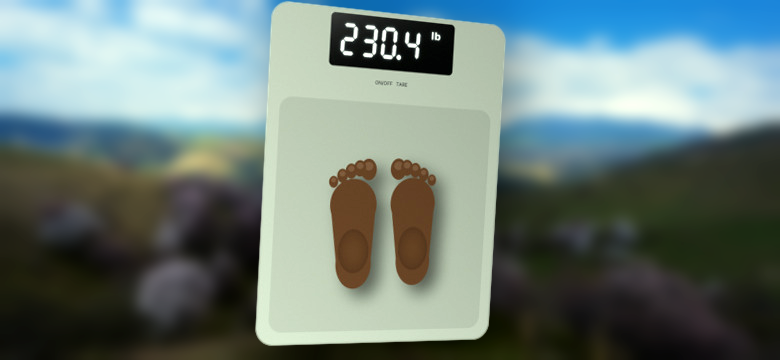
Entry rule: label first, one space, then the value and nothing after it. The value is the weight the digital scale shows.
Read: 230.4 lb
